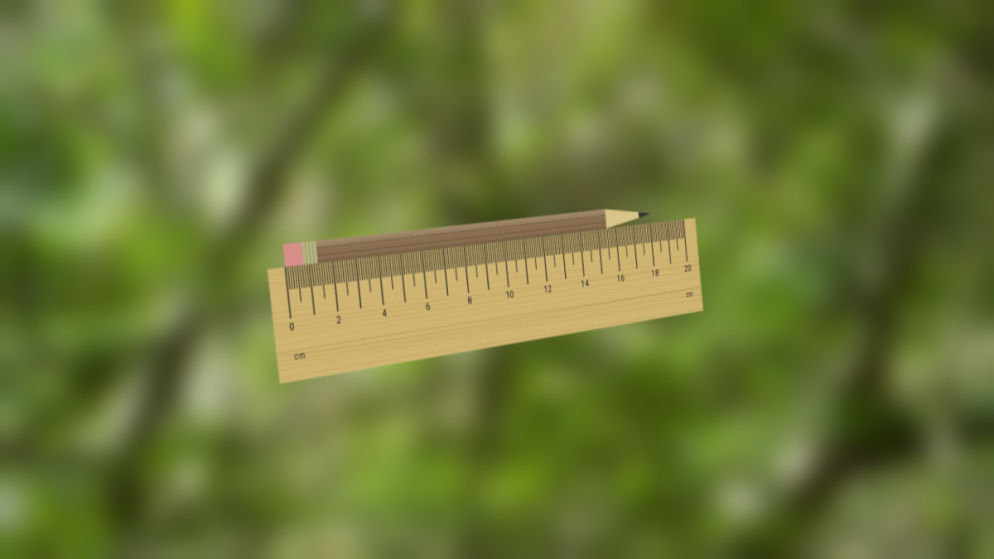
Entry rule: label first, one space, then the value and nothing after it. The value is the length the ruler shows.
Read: 18 cm
